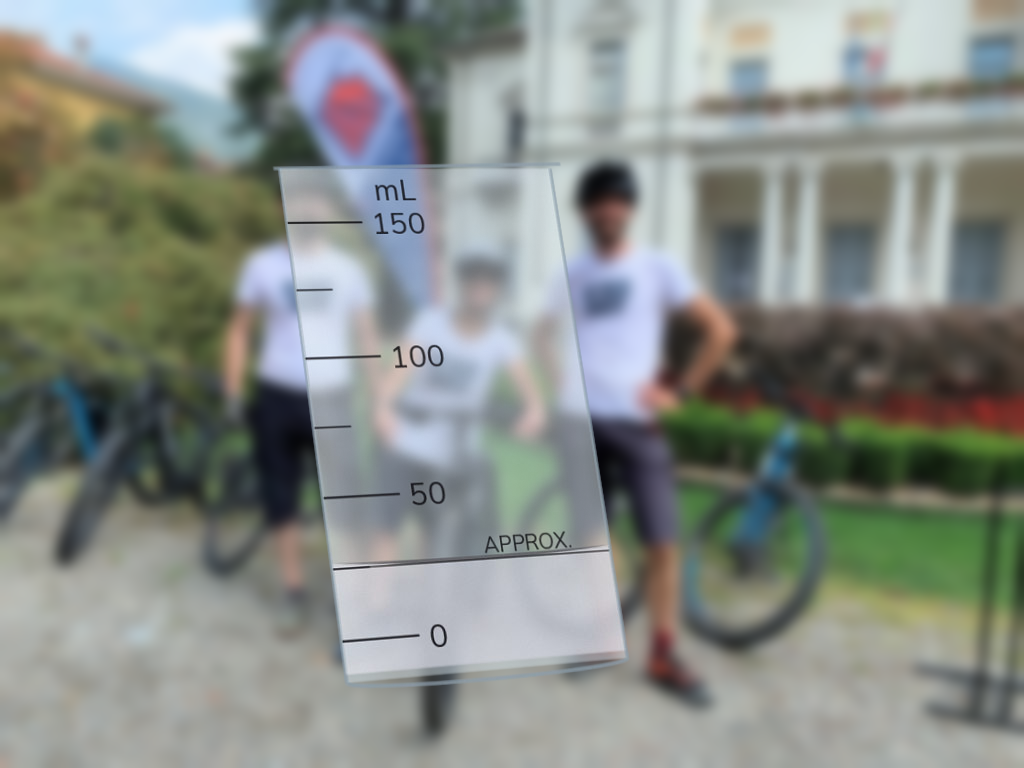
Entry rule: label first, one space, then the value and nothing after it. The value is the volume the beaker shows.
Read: 25 mL
